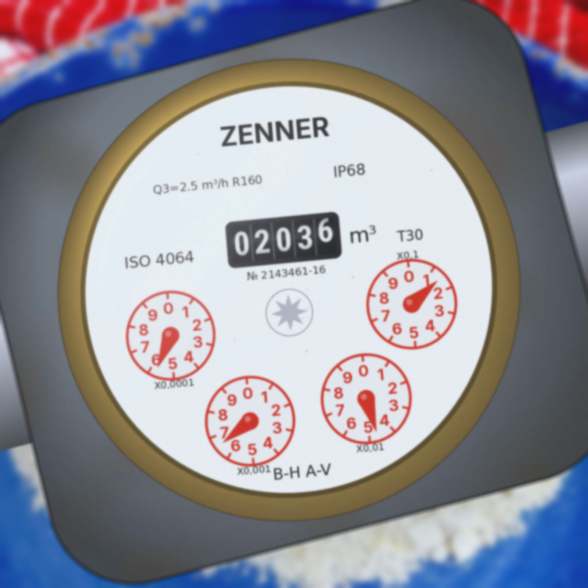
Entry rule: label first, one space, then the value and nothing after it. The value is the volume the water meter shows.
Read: 2036.1465 m³
